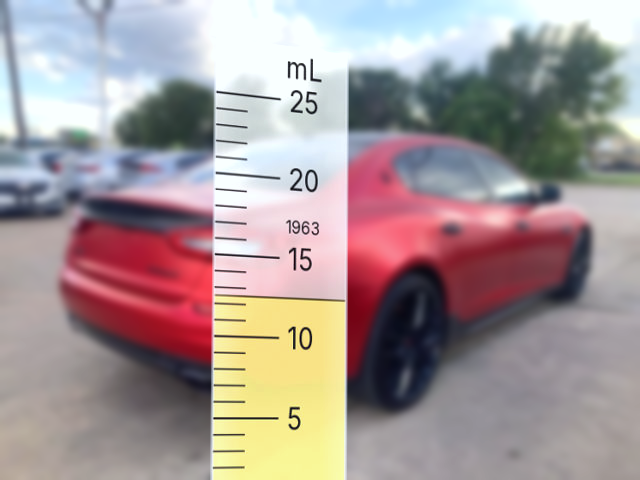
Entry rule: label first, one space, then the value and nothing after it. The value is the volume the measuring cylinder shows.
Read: 12.5 mL
